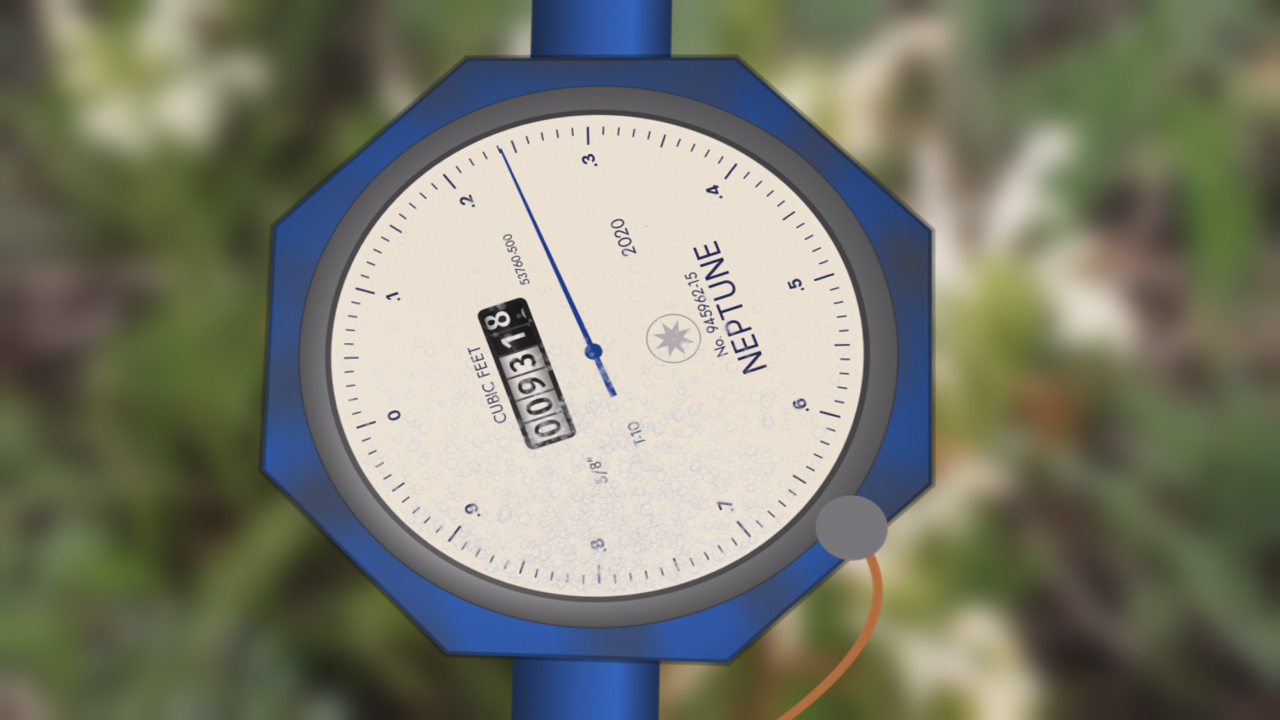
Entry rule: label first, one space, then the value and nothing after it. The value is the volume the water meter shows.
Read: 9318.24 ft³
